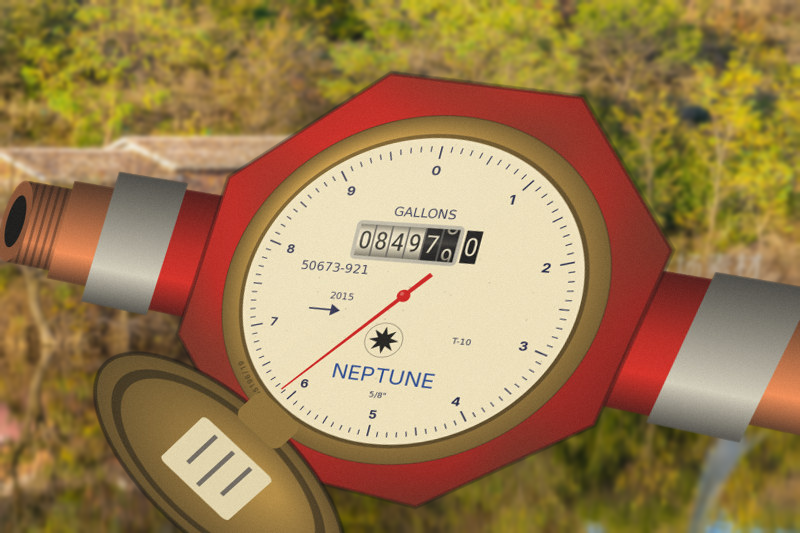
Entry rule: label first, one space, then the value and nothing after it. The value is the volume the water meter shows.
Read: 849786.1 gal
